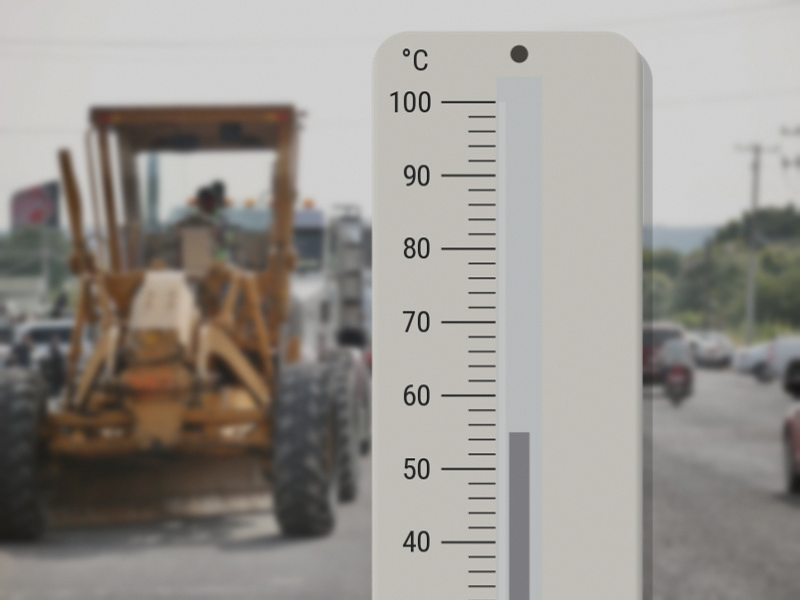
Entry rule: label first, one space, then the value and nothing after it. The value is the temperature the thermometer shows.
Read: 55 °C
